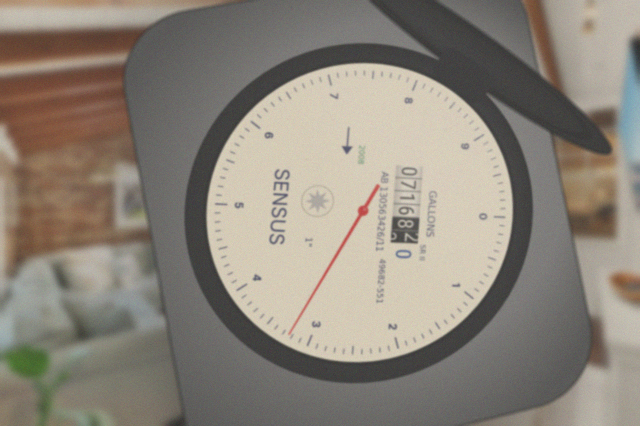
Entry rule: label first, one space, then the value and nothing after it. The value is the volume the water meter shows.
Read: 716823.2 gal
